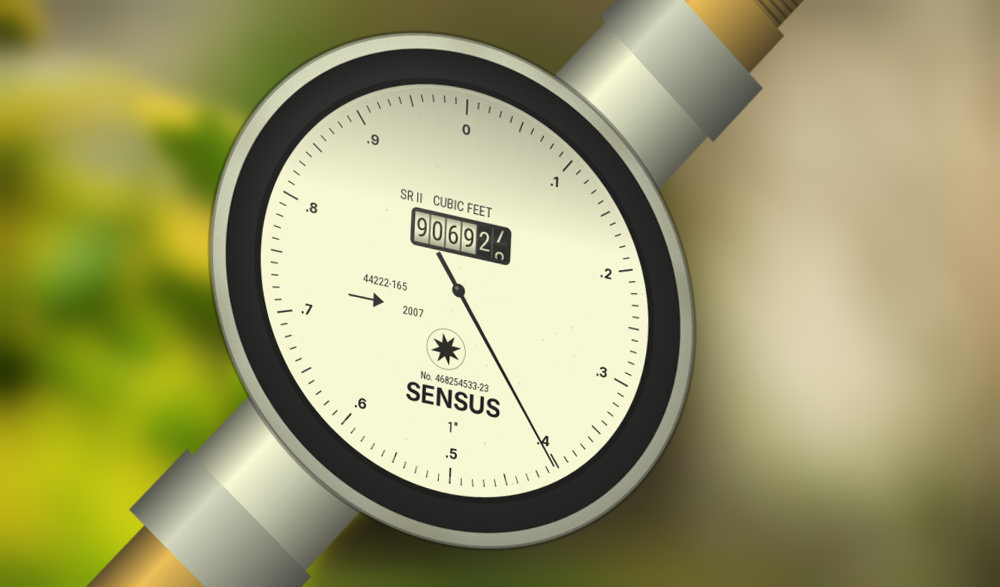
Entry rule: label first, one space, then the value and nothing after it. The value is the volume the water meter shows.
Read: 906927.40 ft³
